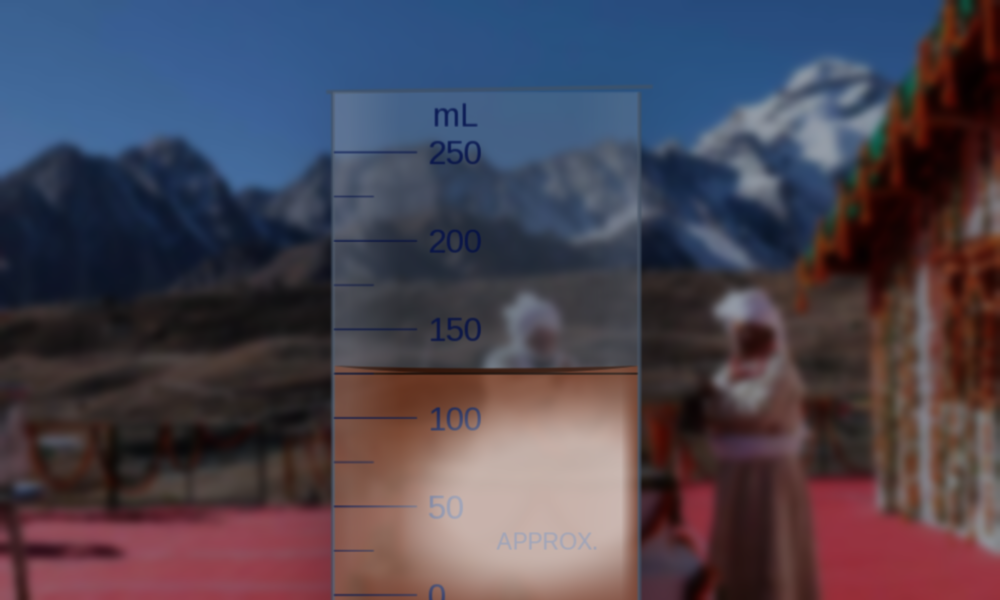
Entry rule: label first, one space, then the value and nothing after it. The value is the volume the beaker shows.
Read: 125 mL
